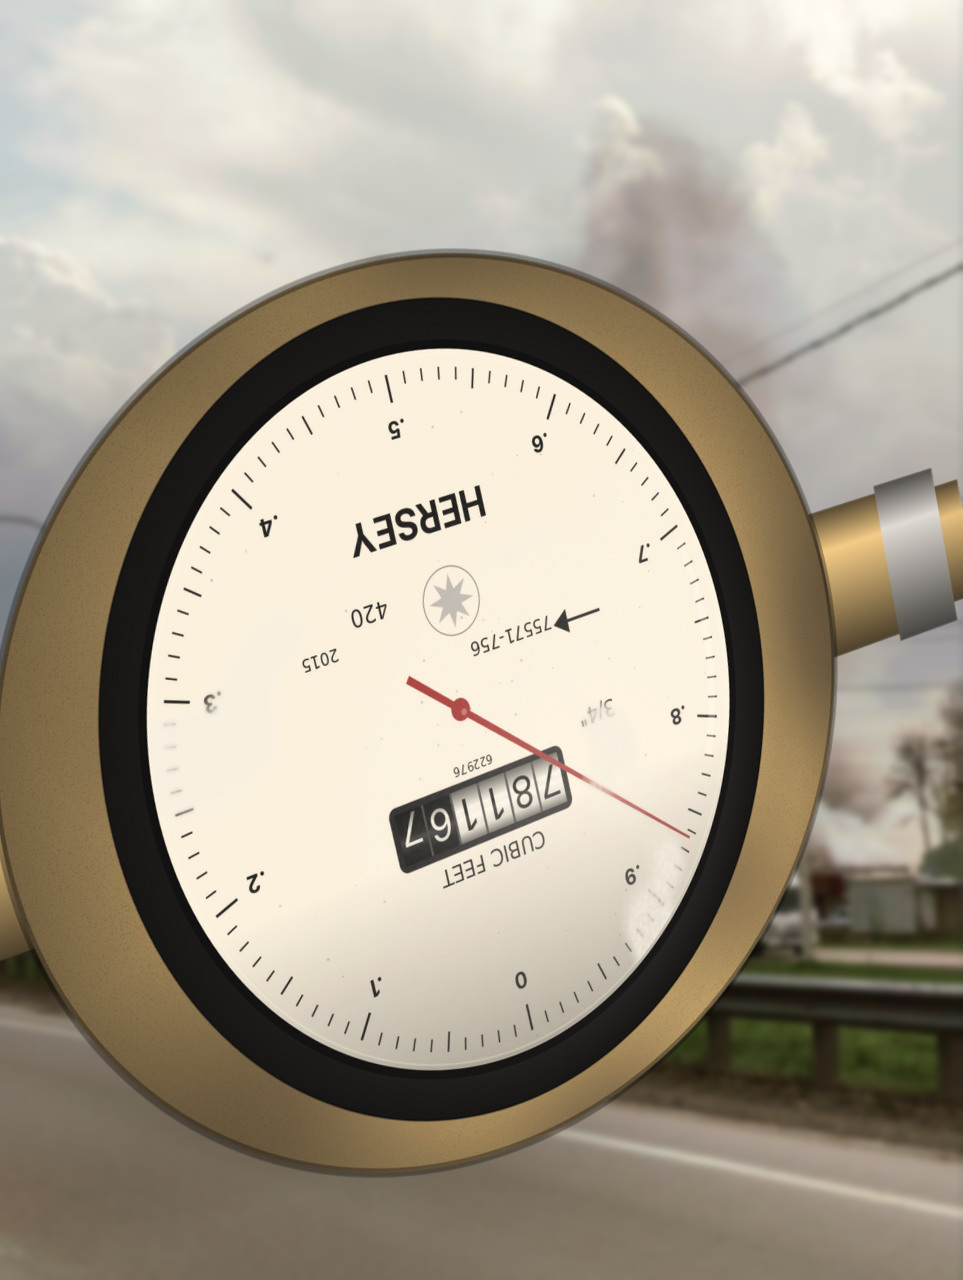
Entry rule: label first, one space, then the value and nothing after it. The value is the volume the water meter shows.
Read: 781166.86 ft³
